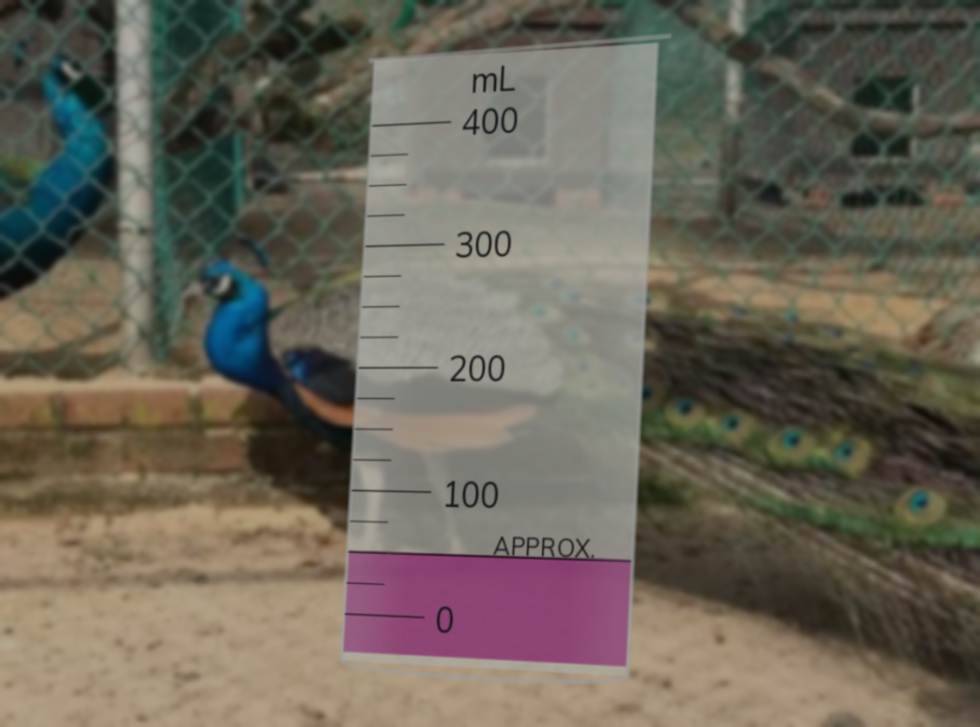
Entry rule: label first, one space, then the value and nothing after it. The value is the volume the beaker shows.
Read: 50 mL
